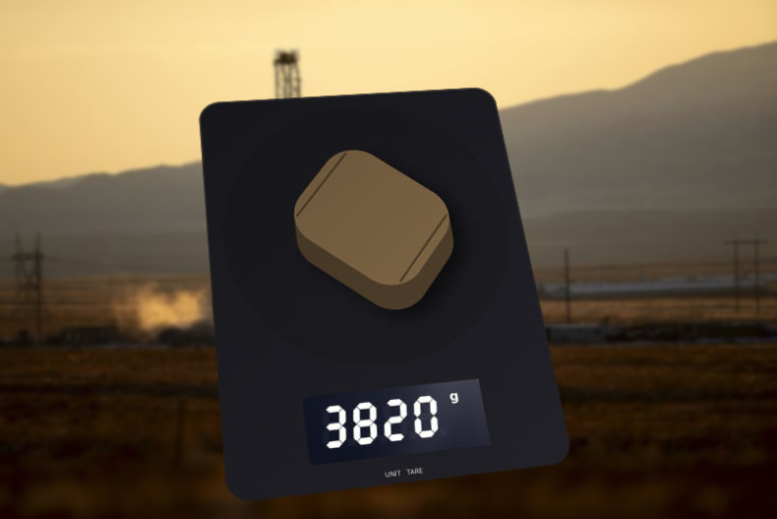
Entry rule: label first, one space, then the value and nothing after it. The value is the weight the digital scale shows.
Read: 3820 g
